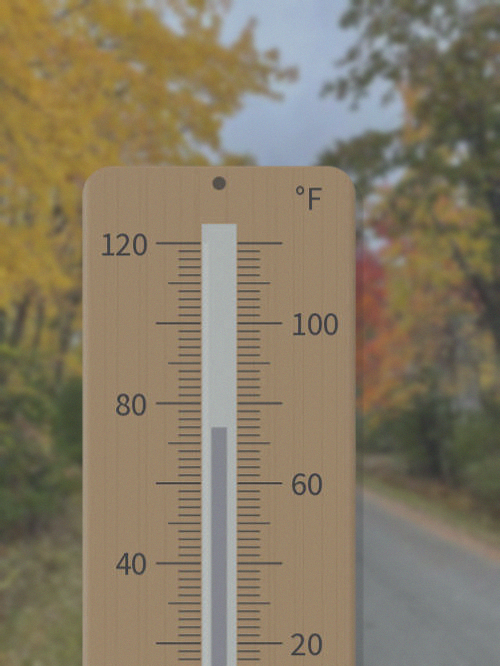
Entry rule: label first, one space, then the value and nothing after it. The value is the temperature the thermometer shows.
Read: 74 °F
